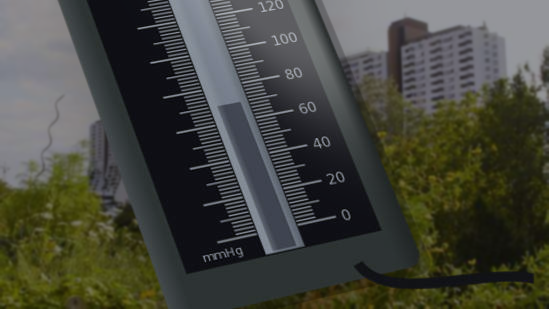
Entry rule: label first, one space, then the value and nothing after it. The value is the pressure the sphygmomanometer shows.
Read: 70 mmHg
